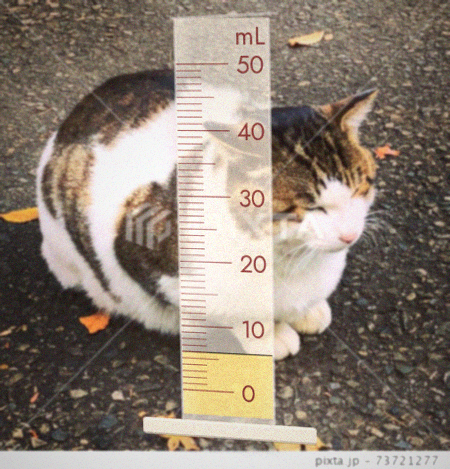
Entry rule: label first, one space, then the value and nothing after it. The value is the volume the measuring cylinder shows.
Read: 6 mL
